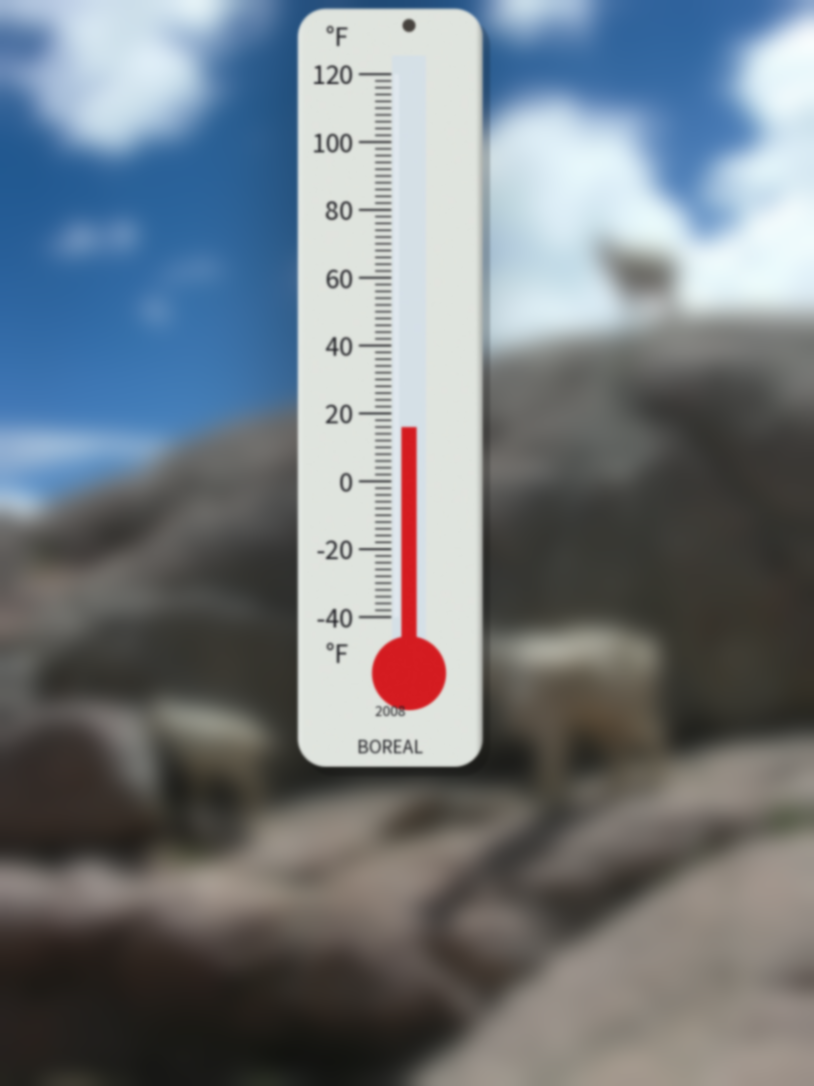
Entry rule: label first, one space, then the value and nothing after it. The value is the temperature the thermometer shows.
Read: 16 °F
